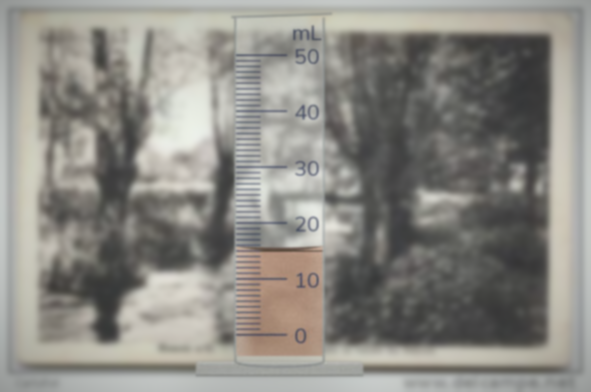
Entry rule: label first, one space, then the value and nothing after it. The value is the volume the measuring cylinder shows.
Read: 15 mL
